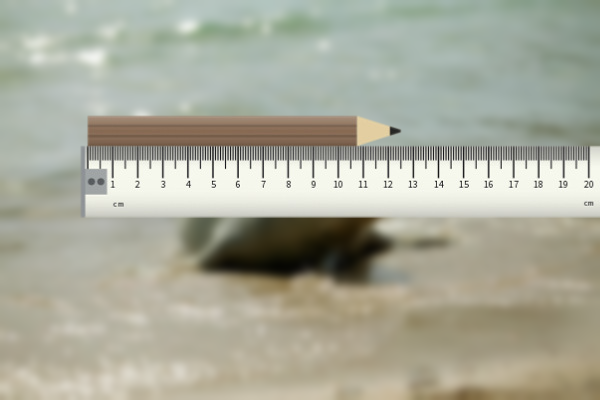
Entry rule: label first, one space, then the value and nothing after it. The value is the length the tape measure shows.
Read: 12.5 cm
